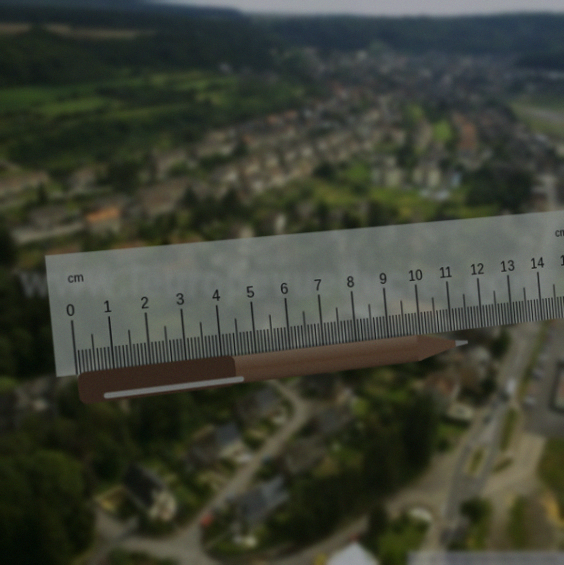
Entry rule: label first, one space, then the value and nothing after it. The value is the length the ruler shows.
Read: 11.5 cm
